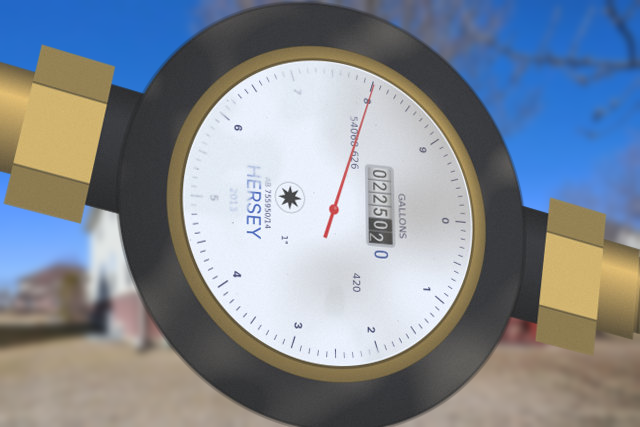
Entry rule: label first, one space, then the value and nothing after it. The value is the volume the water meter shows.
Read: 225018.0 gal
